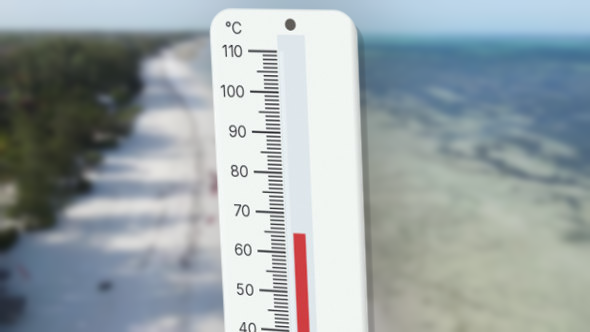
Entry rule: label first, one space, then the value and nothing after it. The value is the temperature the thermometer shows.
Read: 65 °C
